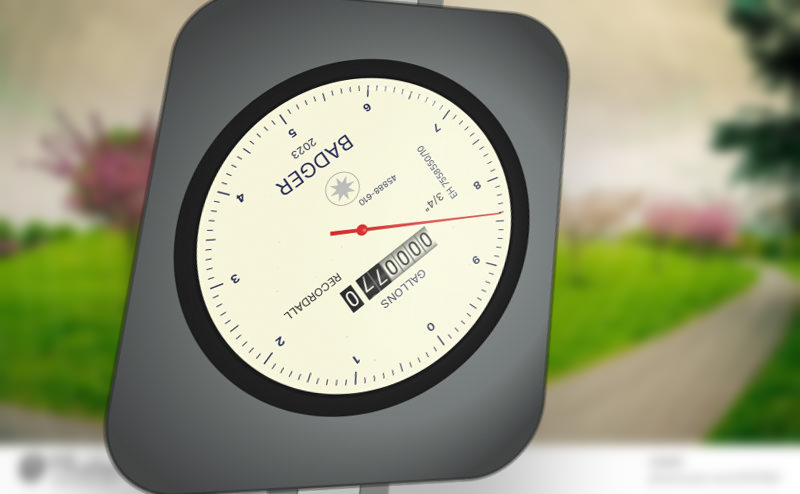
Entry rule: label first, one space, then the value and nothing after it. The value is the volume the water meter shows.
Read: 768.4 gal
